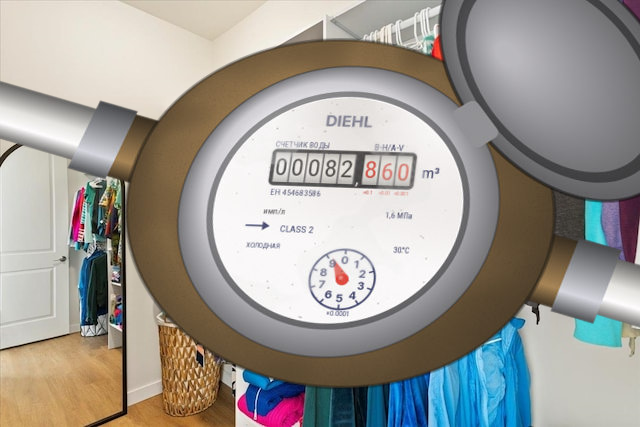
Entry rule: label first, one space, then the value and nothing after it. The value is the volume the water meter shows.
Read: 82.8599 m³
